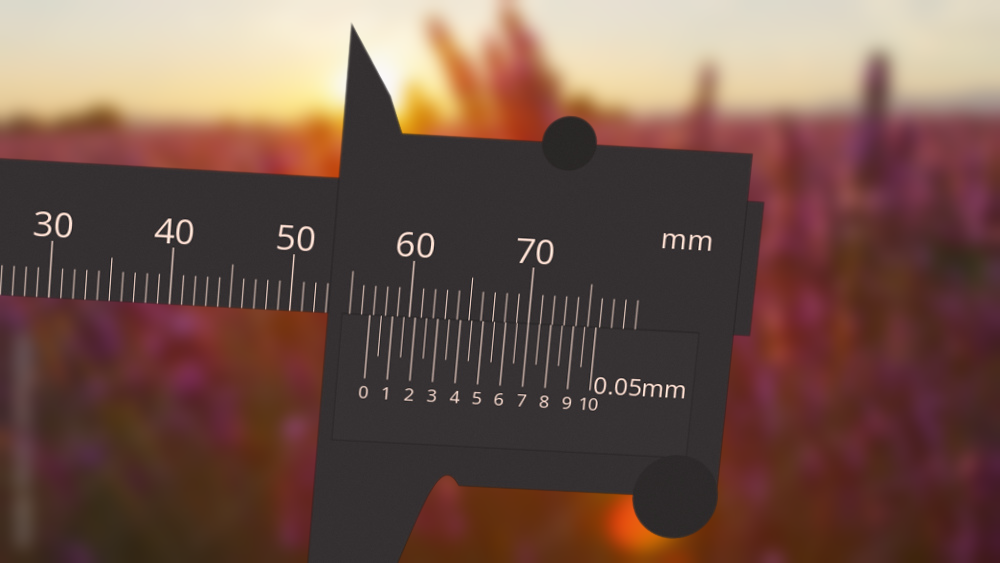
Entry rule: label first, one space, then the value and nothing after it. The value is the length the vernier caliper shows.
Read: 56.7 mm
